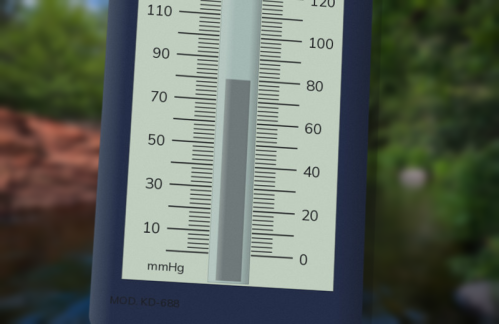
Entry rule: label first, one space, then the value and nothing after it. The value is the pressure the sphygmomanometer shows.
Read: 80 mmHg
